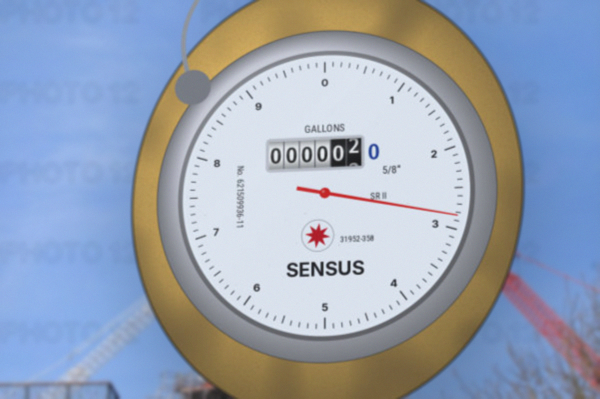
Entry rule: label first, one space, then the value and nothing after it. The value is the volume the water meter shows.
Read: 22.8 gal
